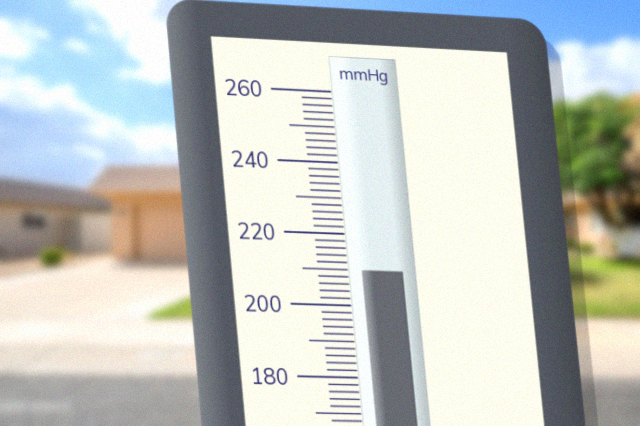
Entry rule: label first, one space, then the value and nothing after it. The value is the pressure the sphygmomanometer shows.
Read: 210 mmHg
